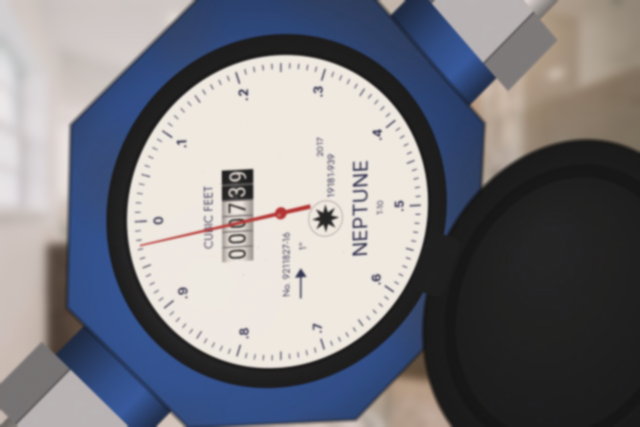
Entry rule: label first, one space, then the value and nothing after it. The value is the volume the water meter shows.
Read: 738.97 ft³
